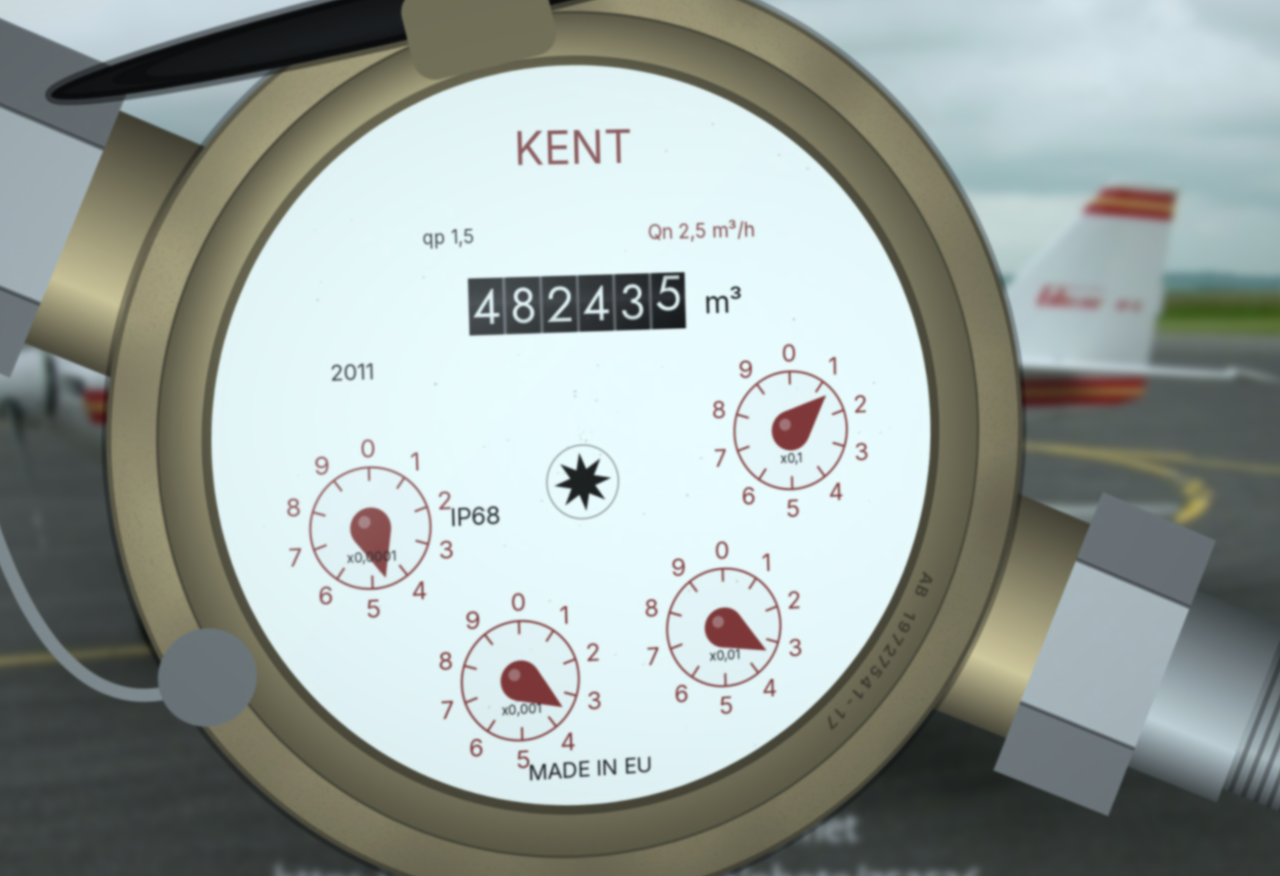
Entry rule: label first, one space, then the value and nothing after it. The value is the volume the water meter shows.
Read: 482435.1334 m³
